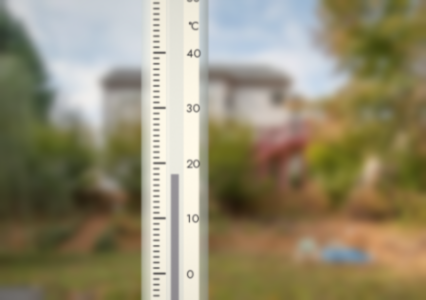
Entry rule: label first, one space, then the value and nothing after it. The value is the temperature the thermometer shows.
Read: 18 °C
